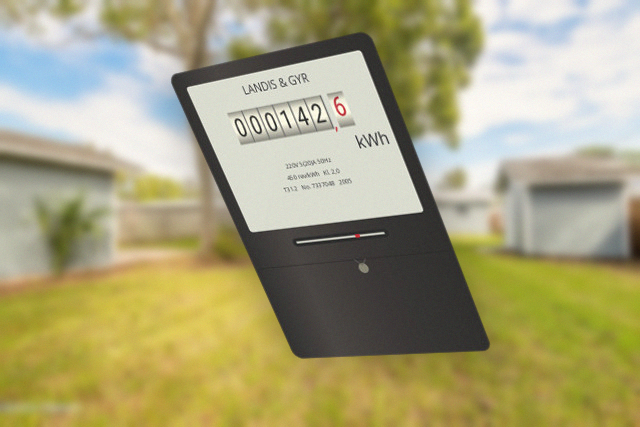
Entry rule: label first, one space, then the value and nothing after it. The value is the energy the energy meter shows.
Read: 142.6 kWh
